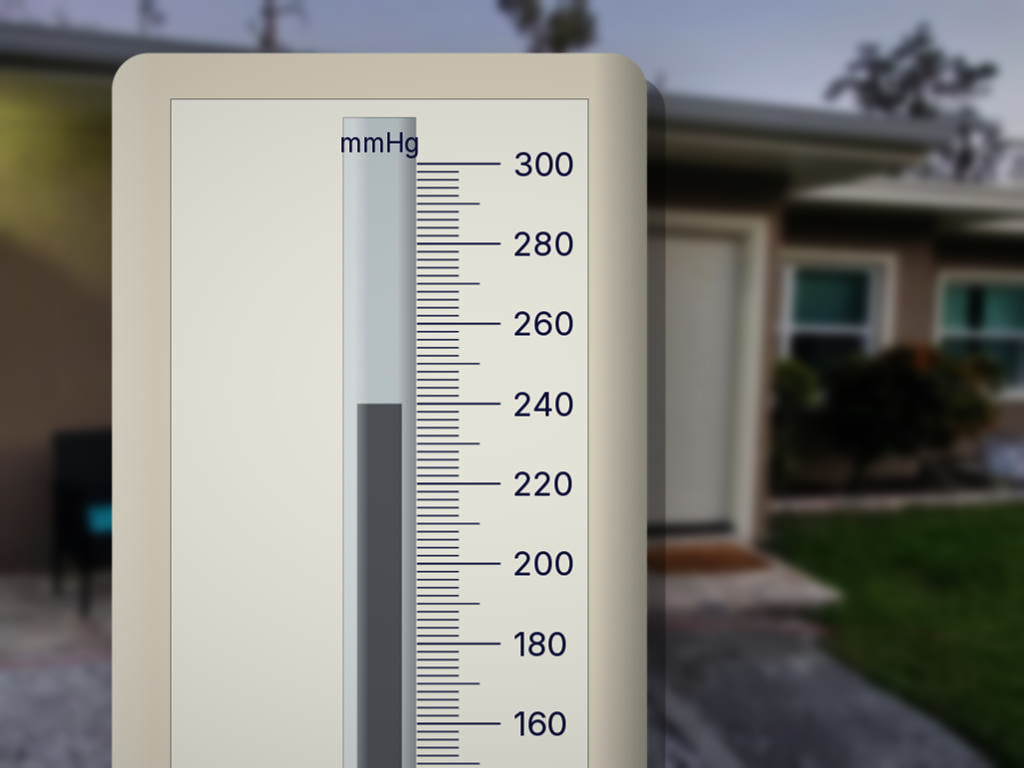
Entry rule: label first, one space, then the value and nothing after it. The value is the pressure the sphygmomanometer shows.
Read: 240 mmHg
